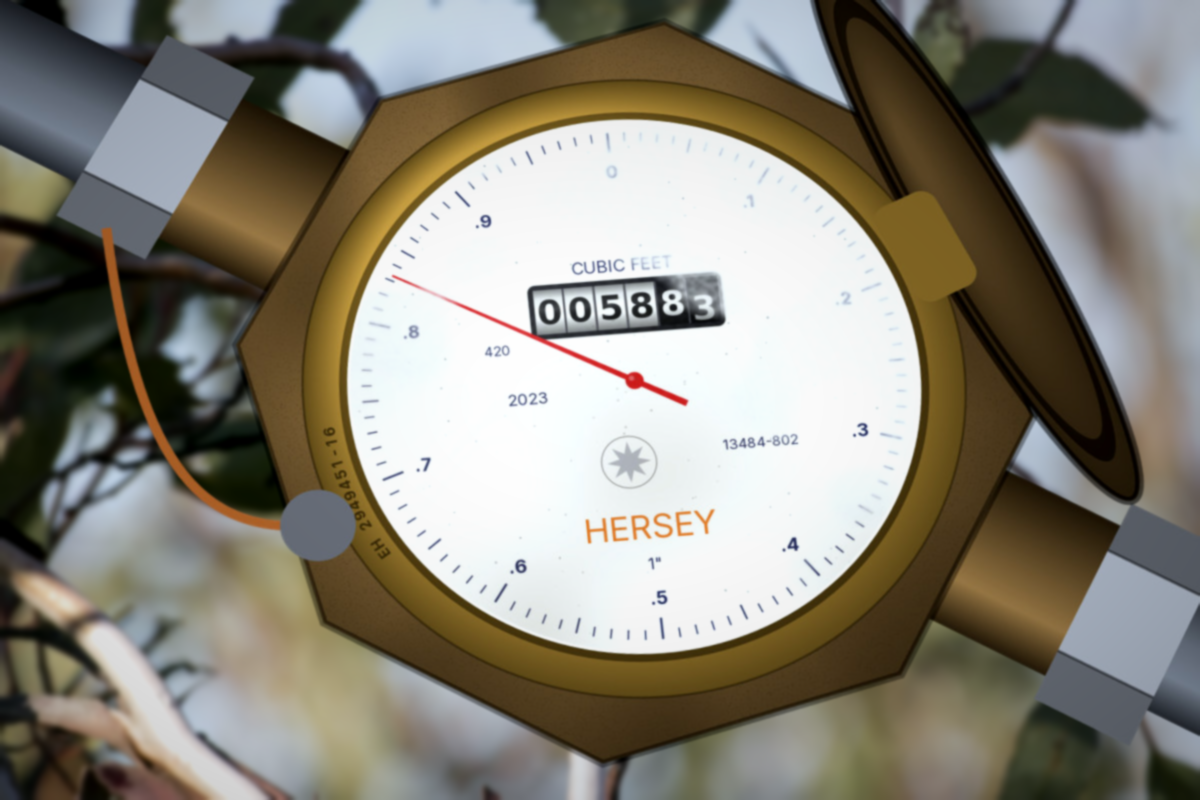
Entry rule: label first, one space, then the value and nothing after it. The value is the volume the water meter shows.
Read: 5882.83 ft³
